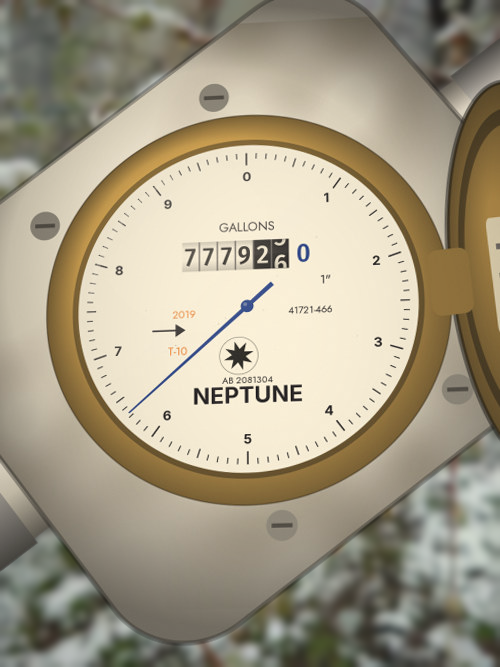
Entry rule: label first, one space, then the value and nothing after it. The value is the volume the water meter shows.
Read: 7779256.3 gal
